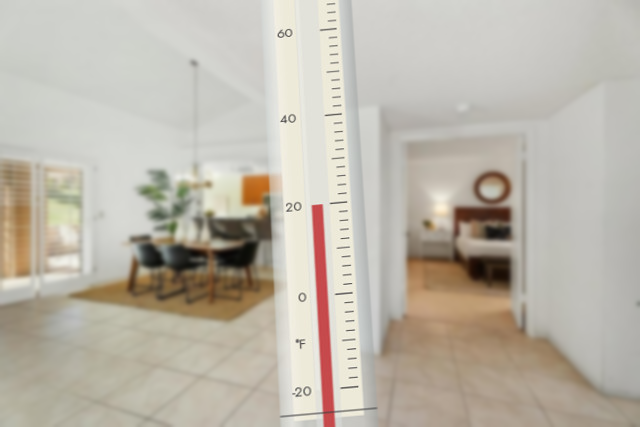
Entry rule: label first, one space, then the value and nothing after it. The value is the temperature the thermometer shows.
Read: 20 °F
